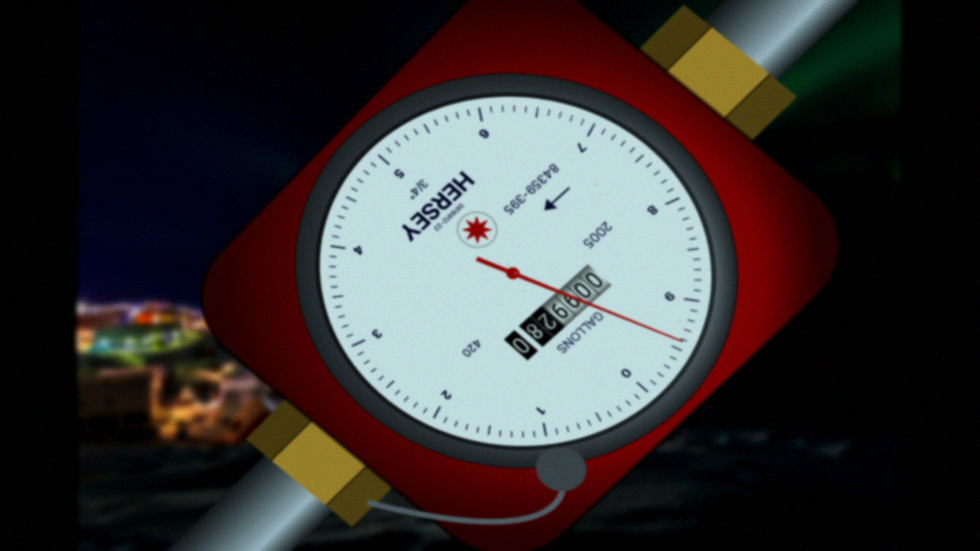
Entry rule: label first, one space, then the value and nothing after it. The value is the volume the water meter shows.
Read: 99279.4 gal
